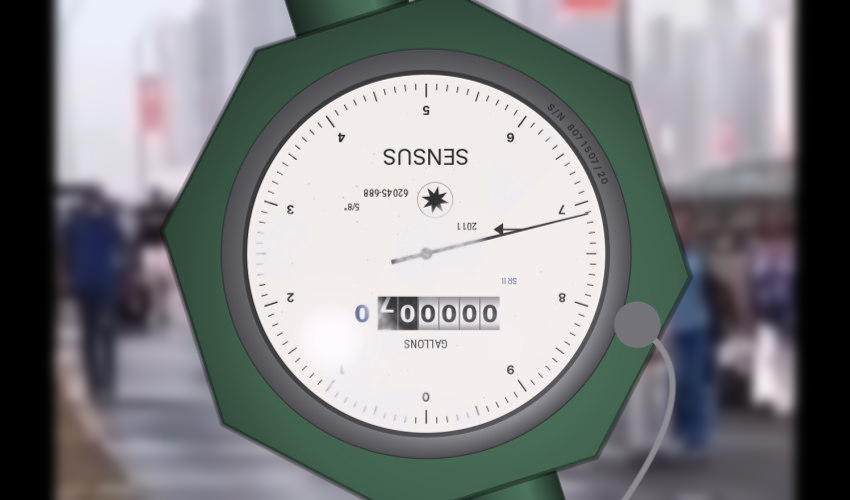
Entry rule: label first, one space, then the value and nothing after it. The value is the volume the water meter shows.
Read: 67.1 gal
